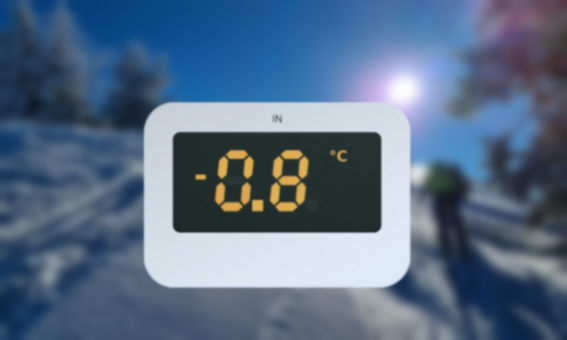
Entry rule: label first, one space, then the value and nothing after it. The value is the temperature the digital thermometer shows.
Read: -0.8 °C
